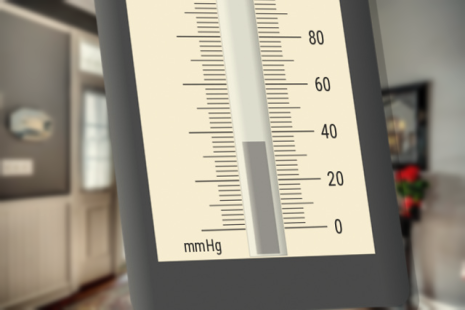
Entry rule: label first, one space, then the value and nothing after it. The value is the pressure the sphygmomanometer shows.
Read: 36 mmHg
